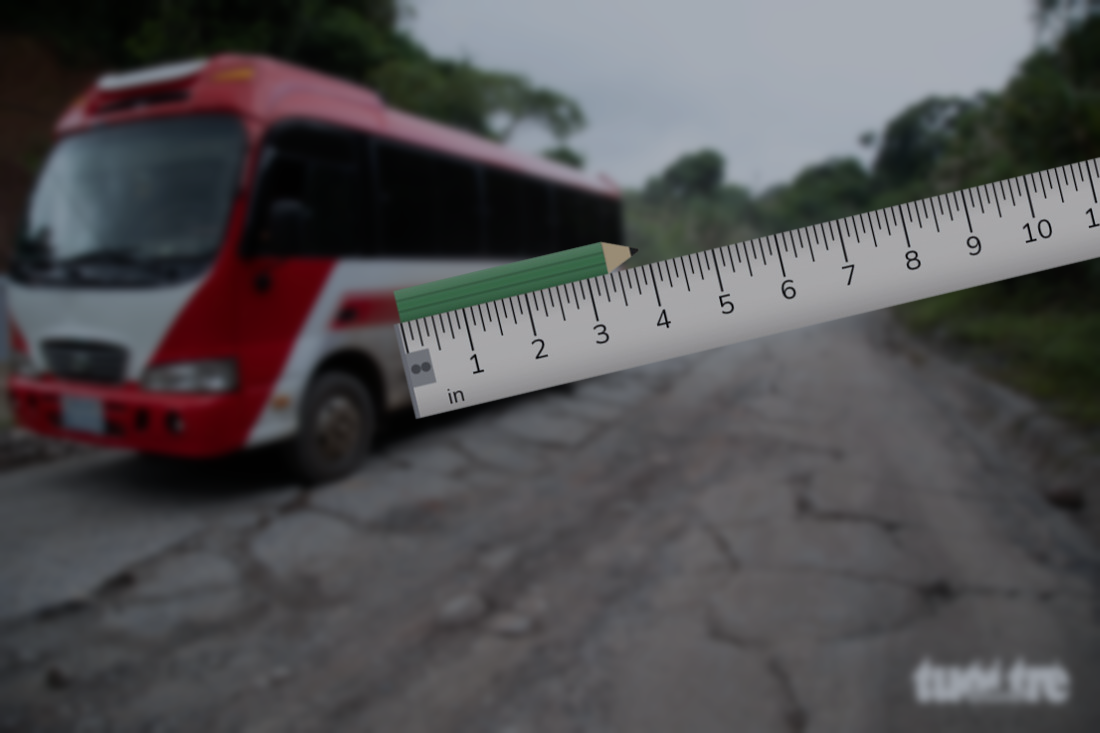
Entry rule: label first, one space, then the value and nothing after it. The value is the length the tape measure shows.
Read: 3.875 in
